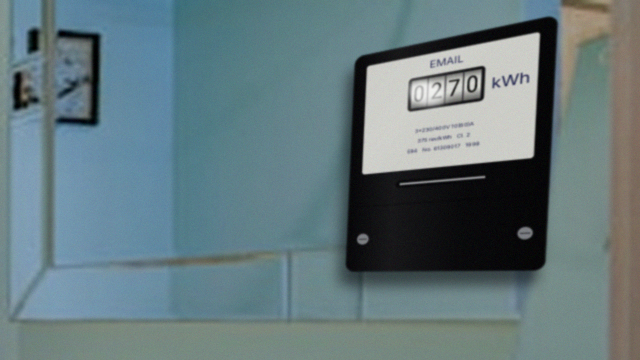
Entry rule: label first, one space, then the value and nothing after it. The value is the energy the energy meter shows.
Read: 270 kWh
